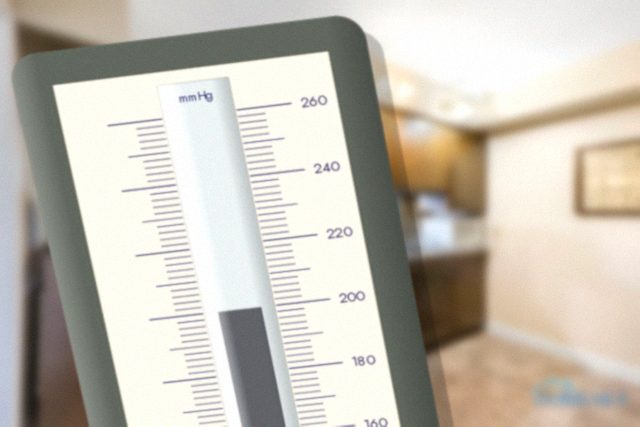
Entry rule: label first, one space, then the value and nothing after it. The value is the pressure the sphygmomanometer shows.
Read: 200 mmHg
